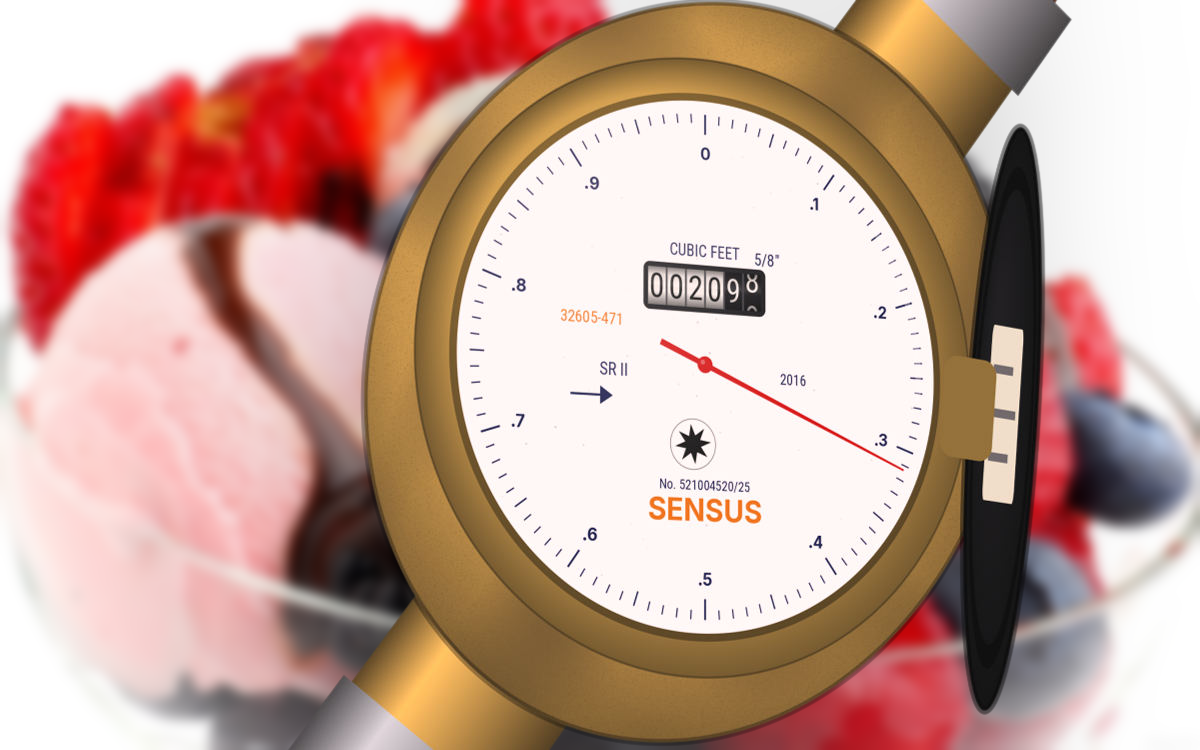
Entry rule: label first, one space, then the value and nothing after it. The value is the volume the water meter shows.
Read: 2098.31 ft³
